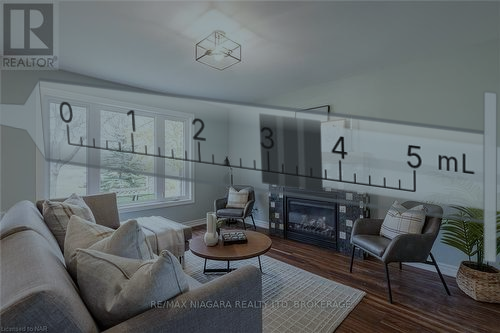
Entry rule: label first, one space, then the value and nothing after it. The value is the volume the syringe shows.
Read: 2.9 mL
